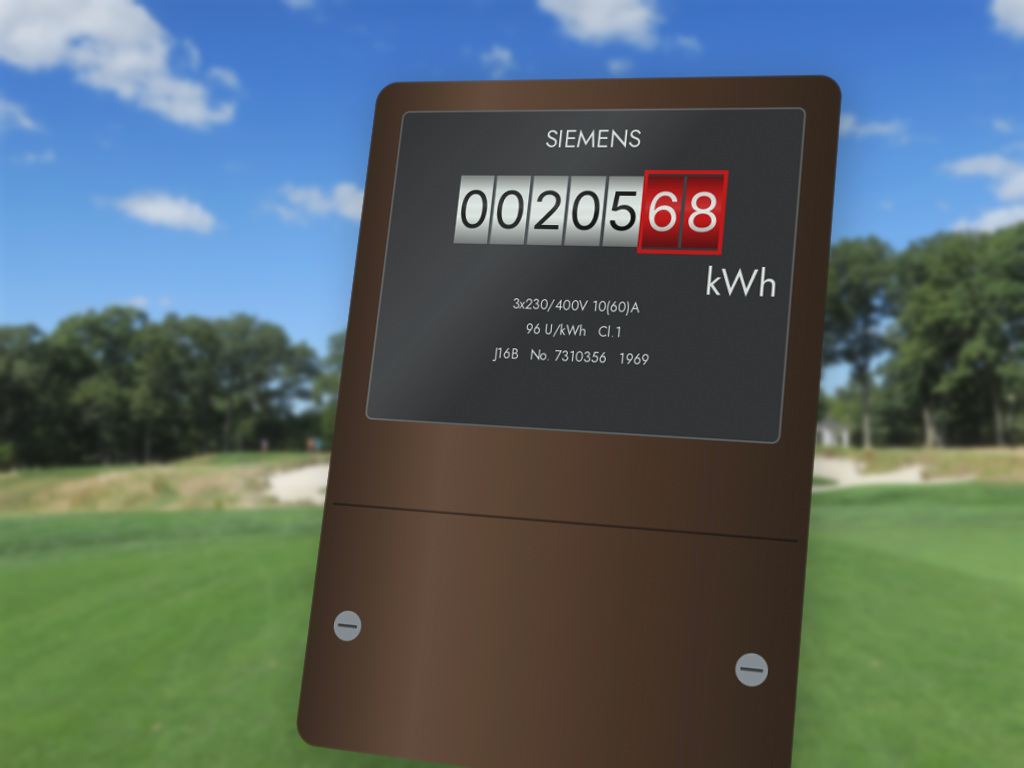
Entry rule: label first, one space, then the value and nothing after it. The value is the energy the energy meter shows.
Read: 205.68 kWh
